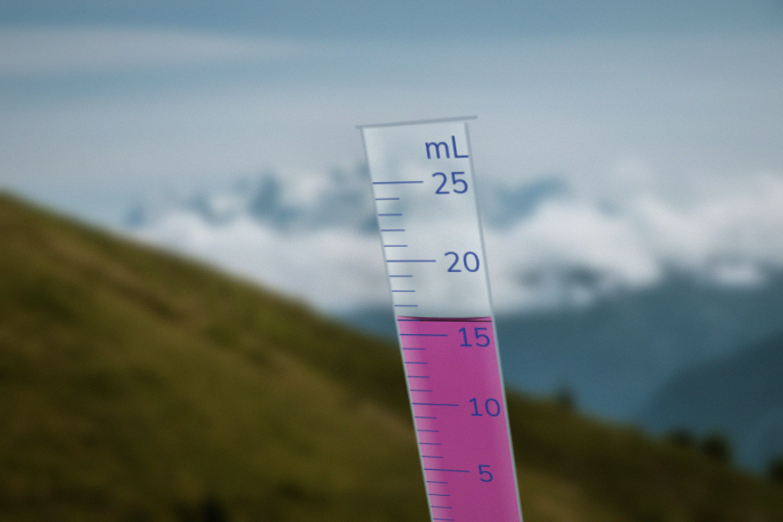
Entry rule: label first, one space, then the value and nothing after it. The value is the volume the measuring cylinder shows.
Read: 16 mL
